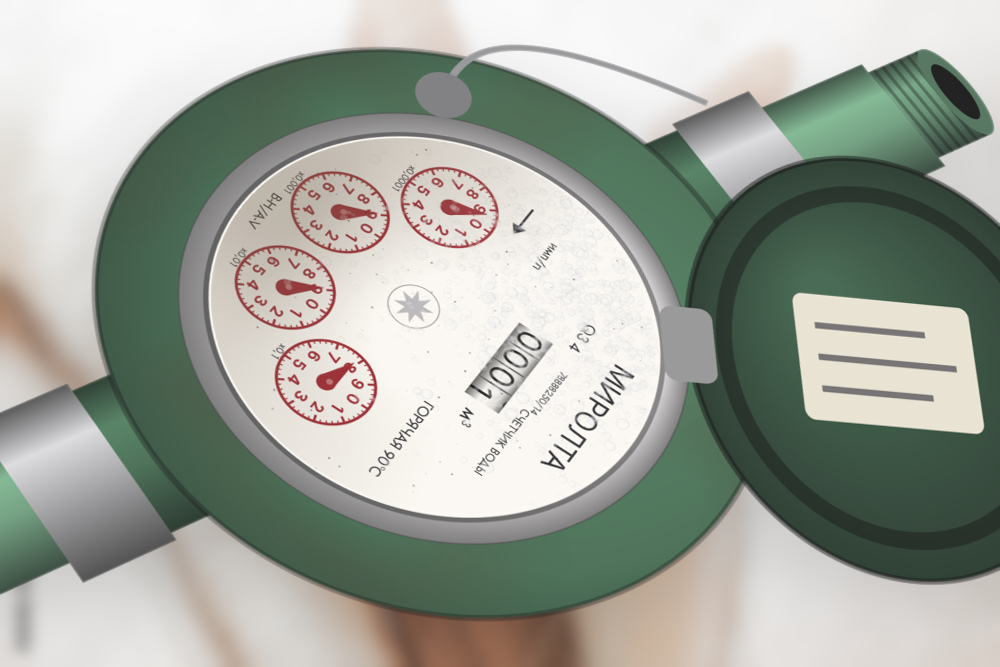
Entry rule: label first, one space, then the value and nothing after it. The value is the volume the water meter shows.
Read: 0.7889 m³
